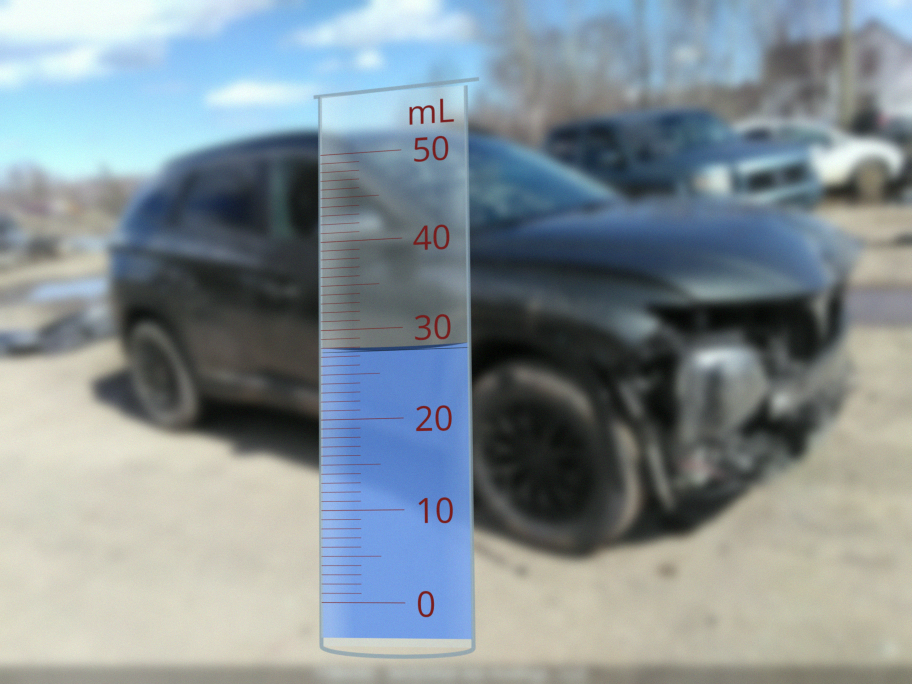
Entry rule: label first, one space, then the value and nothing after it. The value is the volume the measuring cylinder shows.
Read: 27.5 mL
